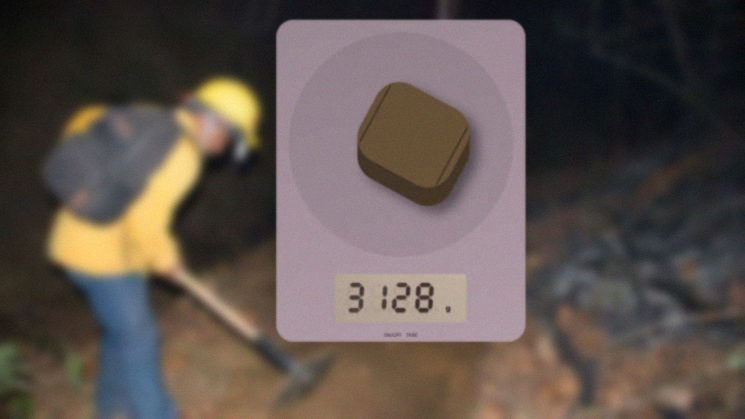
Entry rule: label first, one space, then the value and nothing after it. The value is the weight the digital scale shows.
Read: 3128 g
